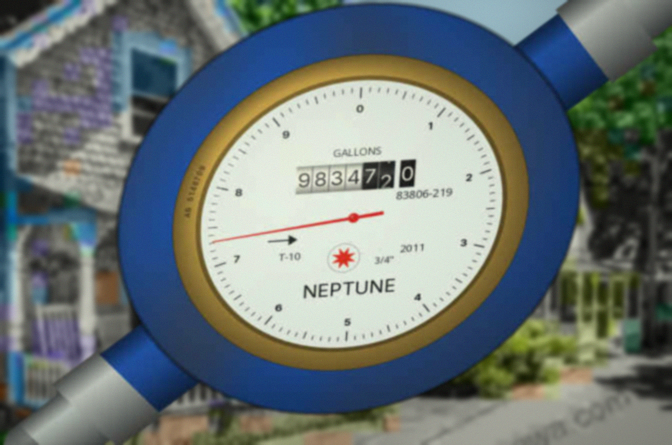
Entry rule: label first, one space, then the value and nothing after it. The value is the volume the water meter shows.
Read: 9834717.3 gal
